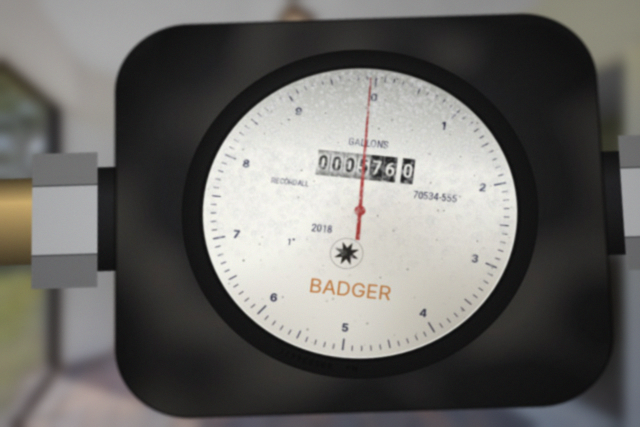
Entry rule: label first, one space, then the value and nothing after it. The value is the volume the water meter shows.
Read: 5759.9 gal
